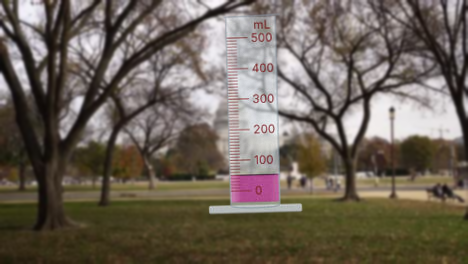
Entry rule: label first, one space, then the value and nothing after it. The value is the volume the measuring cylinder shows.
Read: 50 mL
